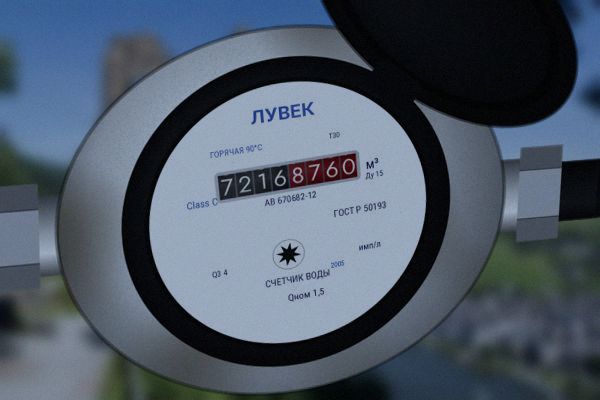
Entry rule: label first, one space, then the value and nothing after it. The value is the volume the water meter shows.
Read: 7216.8760 m³
